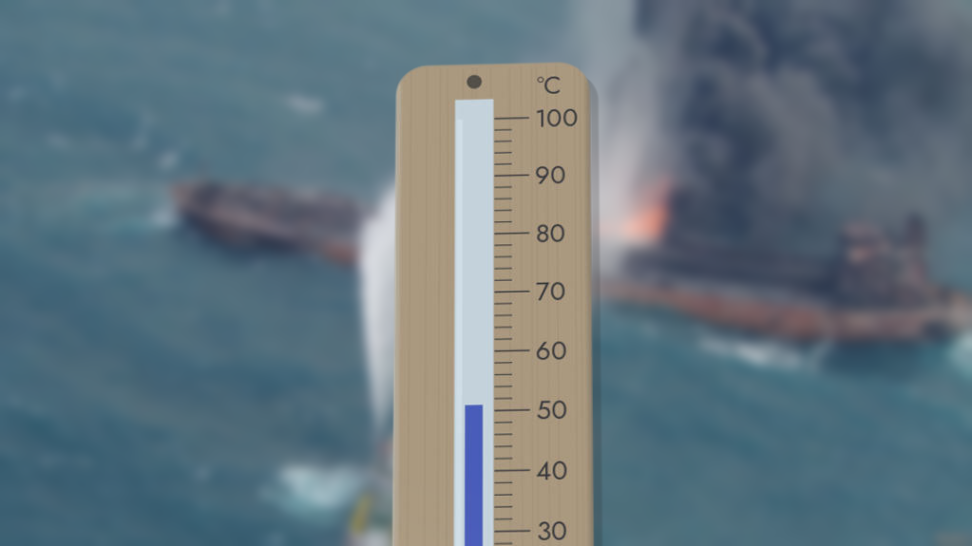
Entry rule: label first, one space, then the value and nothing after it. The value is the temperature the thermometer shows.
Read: 51 °C
